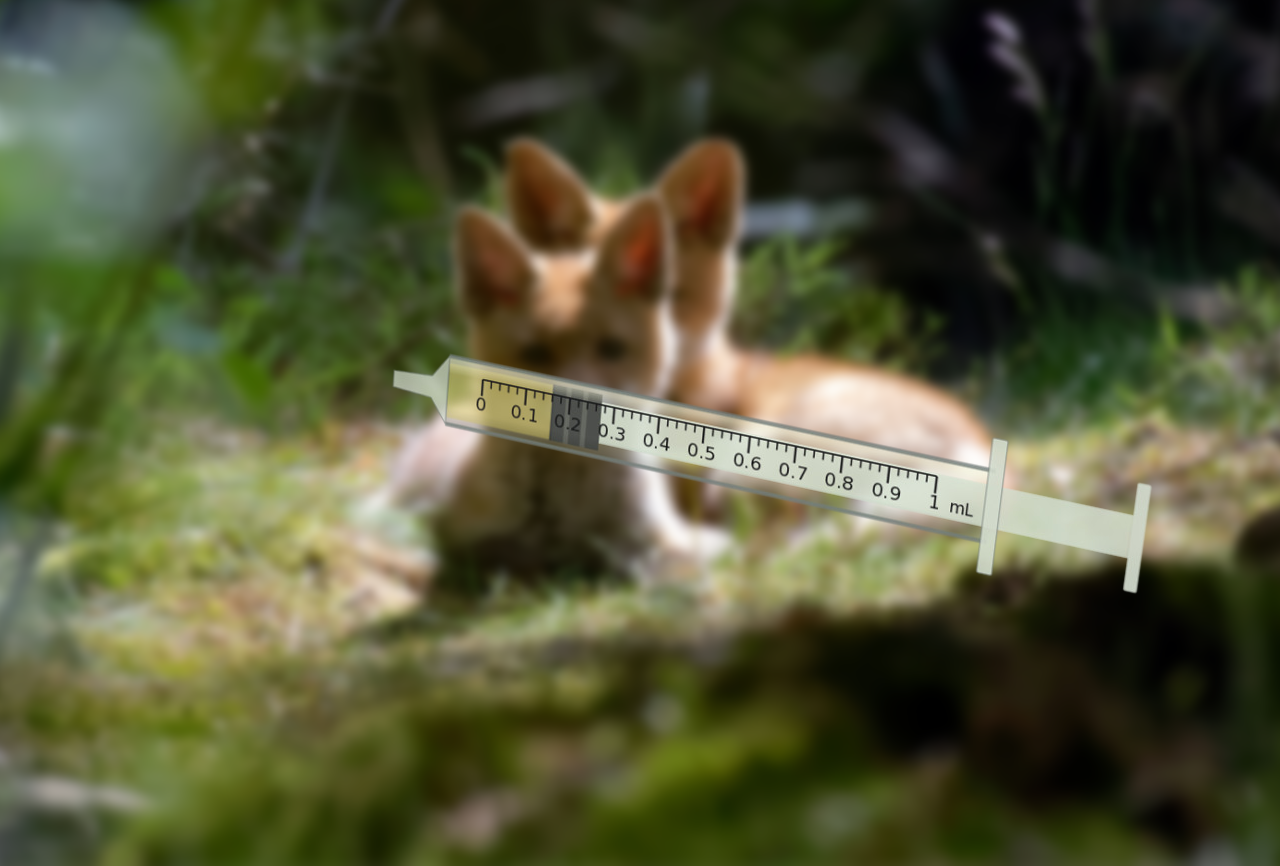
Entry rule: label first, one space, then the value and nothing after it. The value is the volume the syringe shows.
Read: 0.16 mL
